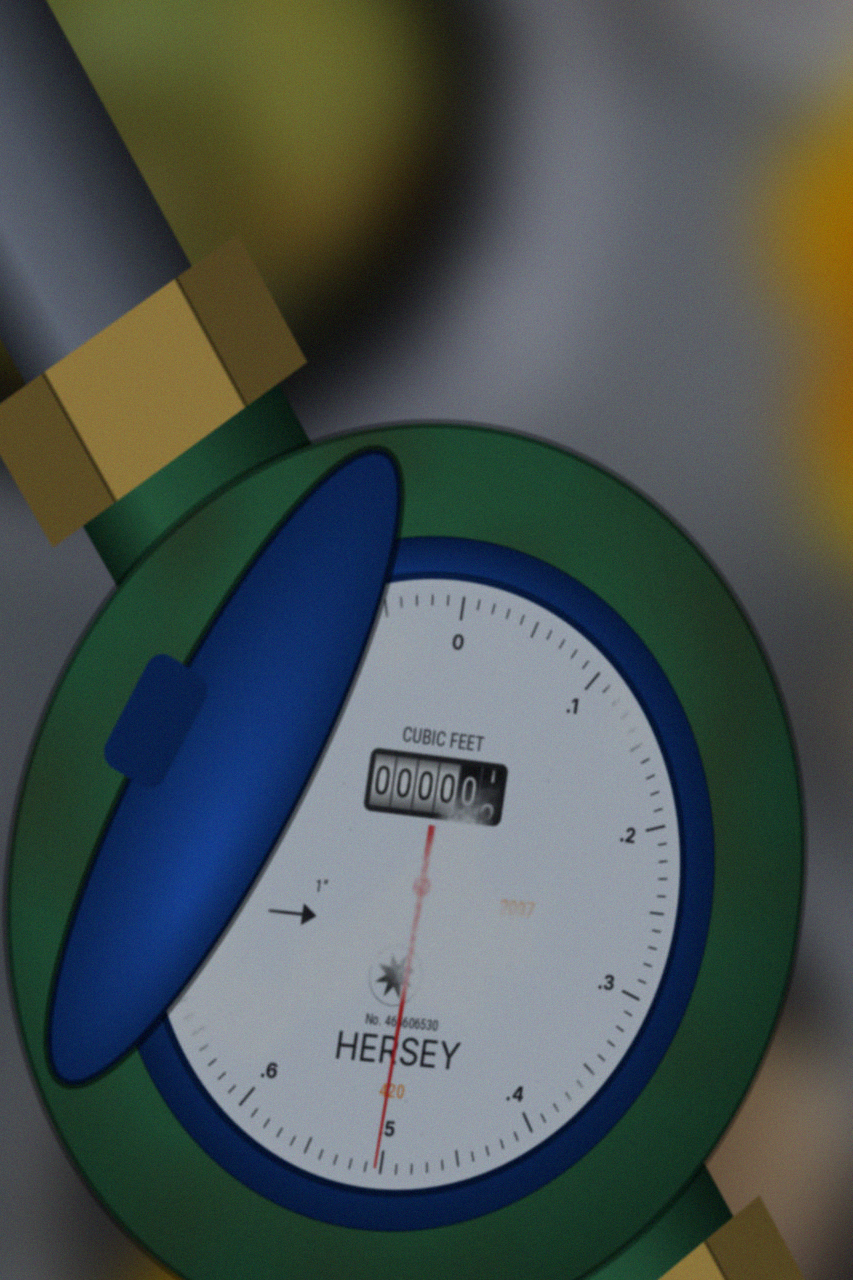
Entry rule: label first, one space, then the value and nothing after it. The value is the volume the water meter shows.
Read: 1.50 ft³
